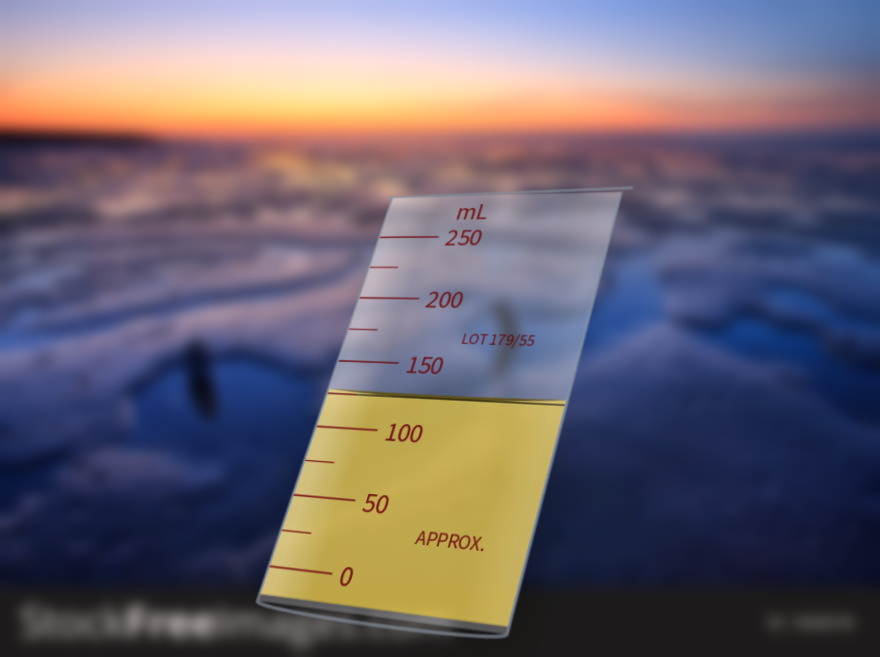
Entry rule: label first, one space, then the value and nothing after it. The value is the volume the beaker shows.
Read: 125 mL
